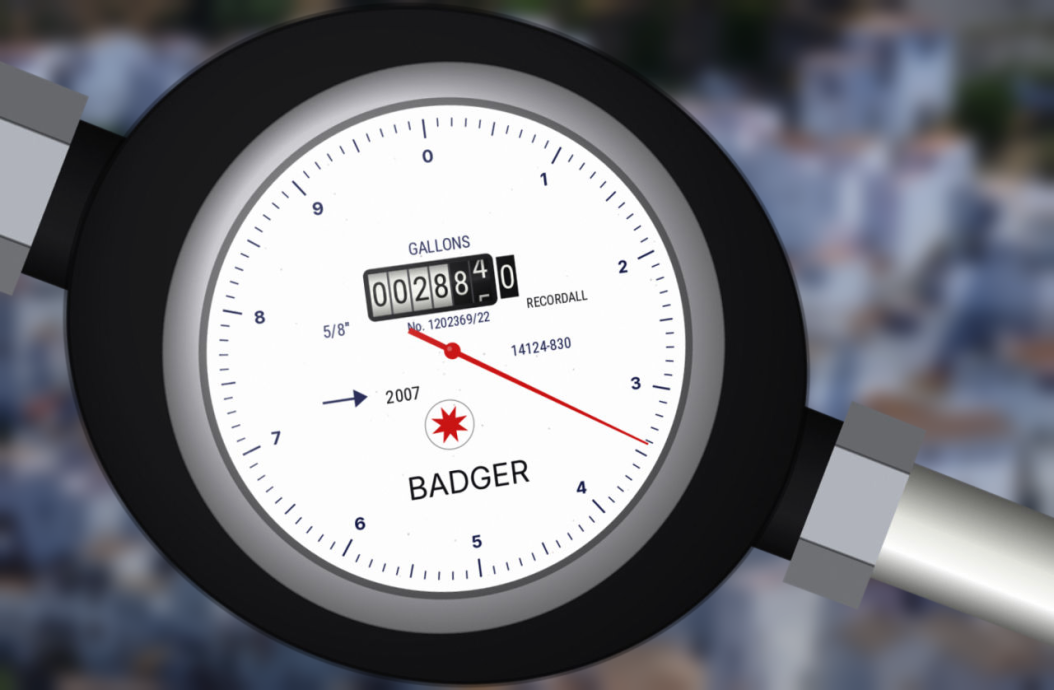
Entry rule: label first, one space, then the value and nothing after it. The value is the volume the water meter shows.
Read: 28843.4 gal
